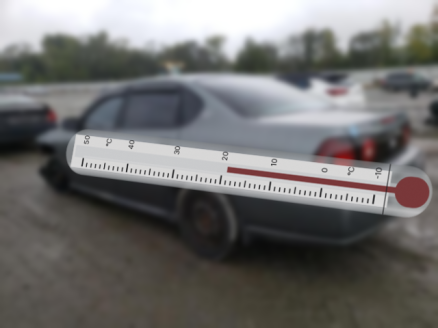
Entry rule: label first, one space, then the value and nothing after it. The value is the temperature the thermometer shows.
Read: 19 °C
